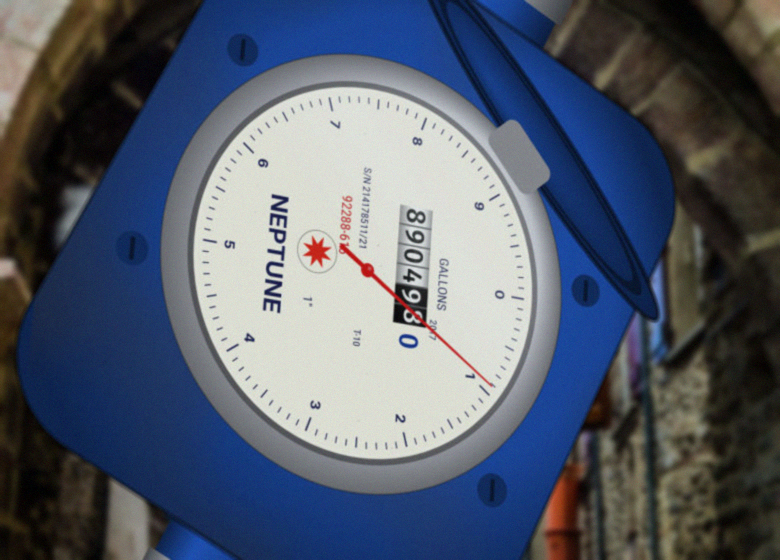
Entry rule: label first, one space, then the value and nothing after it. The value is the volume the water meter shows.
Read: 8904980.9 gal
